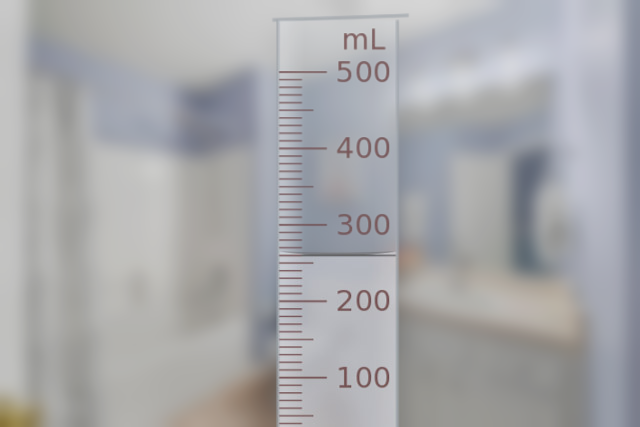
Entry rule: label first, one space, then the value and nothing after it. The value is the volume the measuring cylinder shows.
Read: 260 mL
